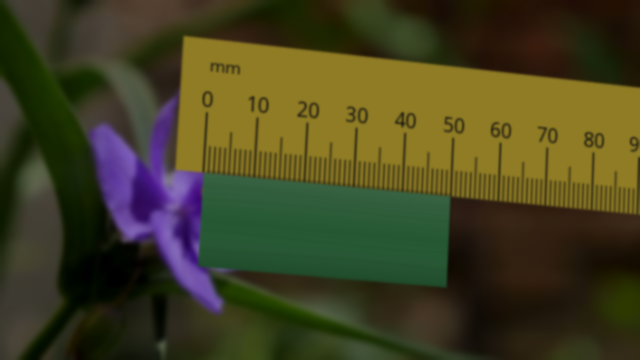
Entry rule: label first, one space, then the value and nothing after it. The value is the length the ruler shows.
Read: 50 mm
